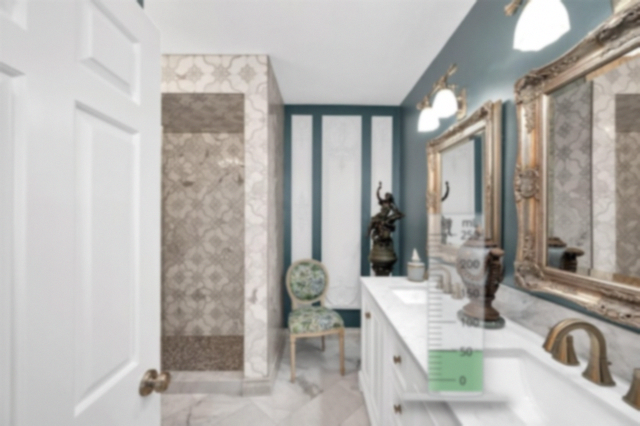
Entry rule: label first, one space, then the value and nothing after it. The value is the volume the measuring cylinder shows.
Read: 50 mL
